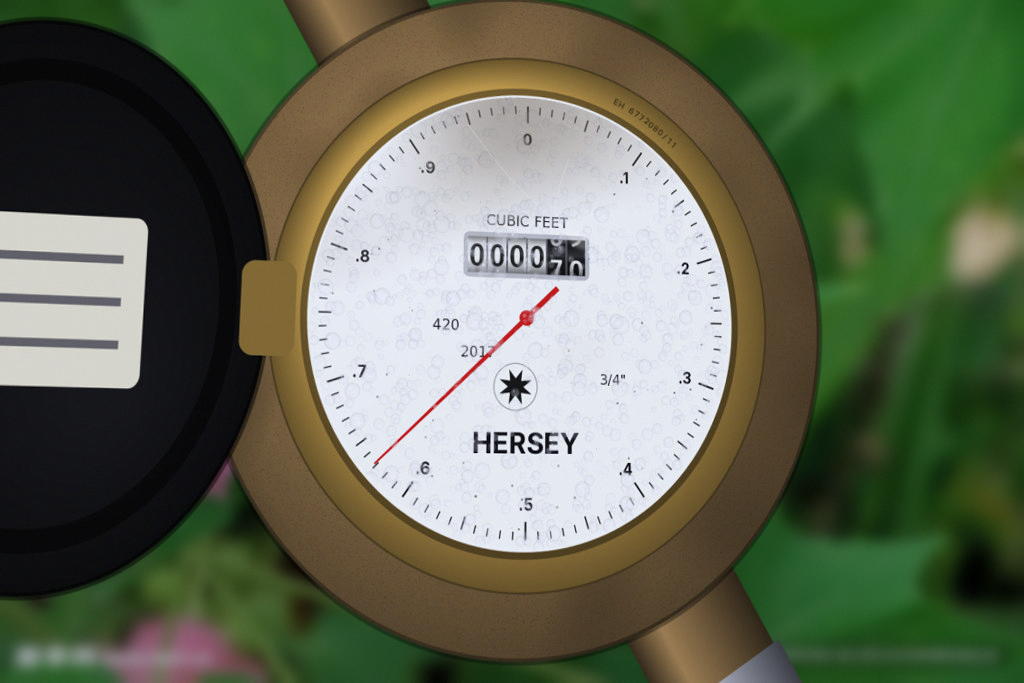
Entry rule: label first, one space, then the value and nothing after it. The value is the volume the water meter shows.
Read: 69.63 ft³
